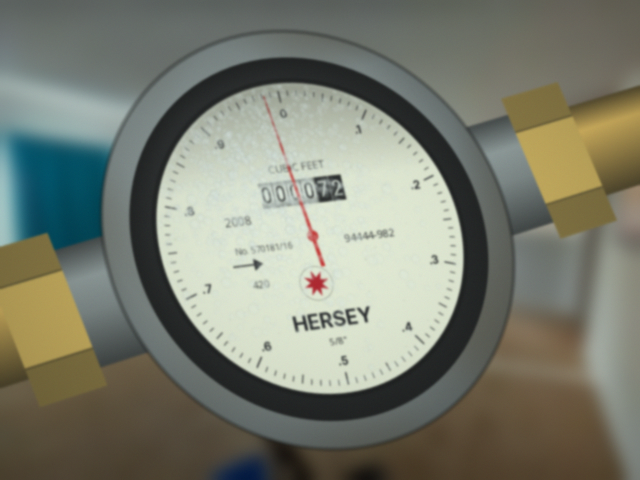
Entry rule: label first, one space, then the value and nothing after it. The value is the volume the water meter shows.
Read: 71.98 ft³
